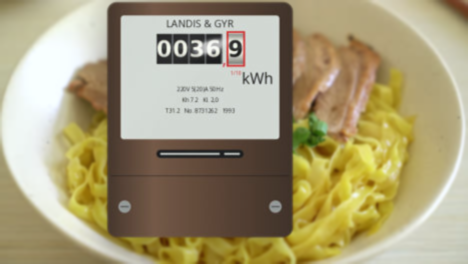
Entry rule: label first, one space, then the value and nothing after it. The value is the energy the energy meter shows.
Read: 36.9 kWh
